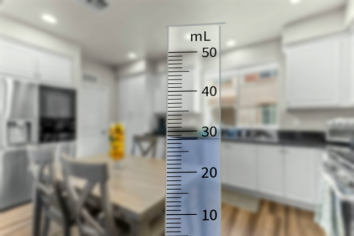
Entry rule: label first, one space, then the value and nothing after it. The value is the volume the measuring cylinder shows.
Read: 28 mL
